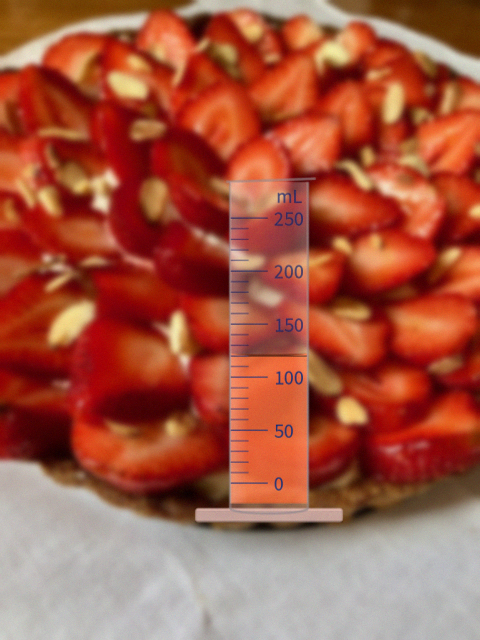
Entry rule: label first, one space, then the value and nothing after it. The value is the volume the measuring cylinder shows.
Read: 120 mL
